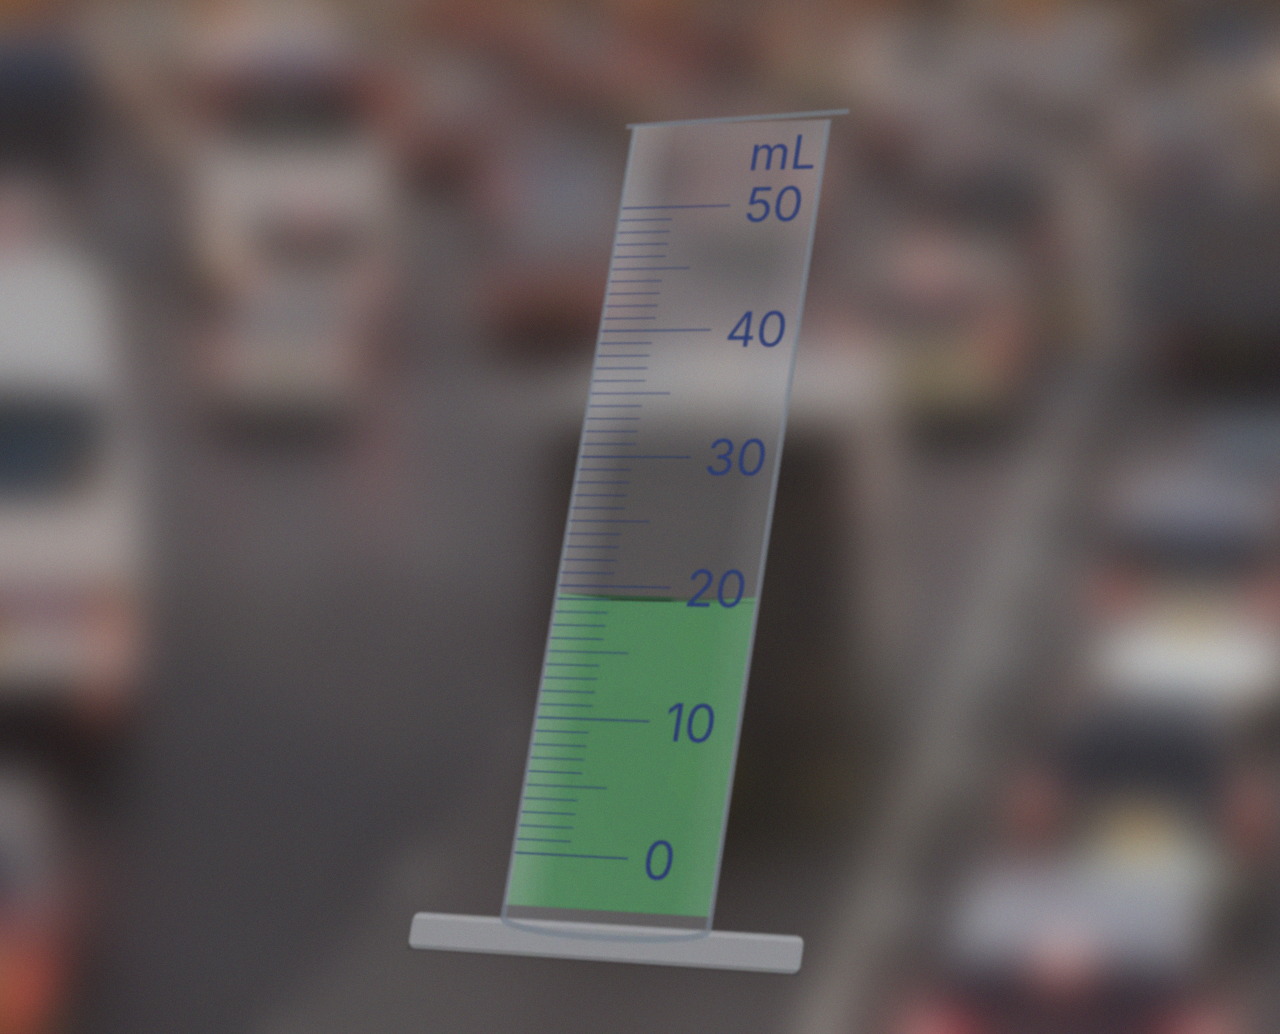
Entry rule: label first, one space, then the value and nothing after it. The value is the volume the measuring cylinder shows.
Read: 19 mL
